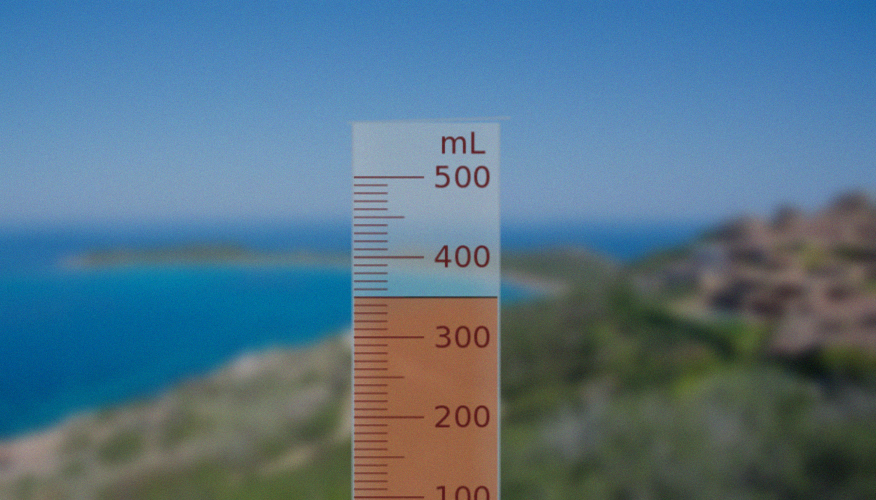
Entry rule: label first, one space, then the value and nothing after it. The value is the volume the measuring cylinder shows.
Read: 350 mL
